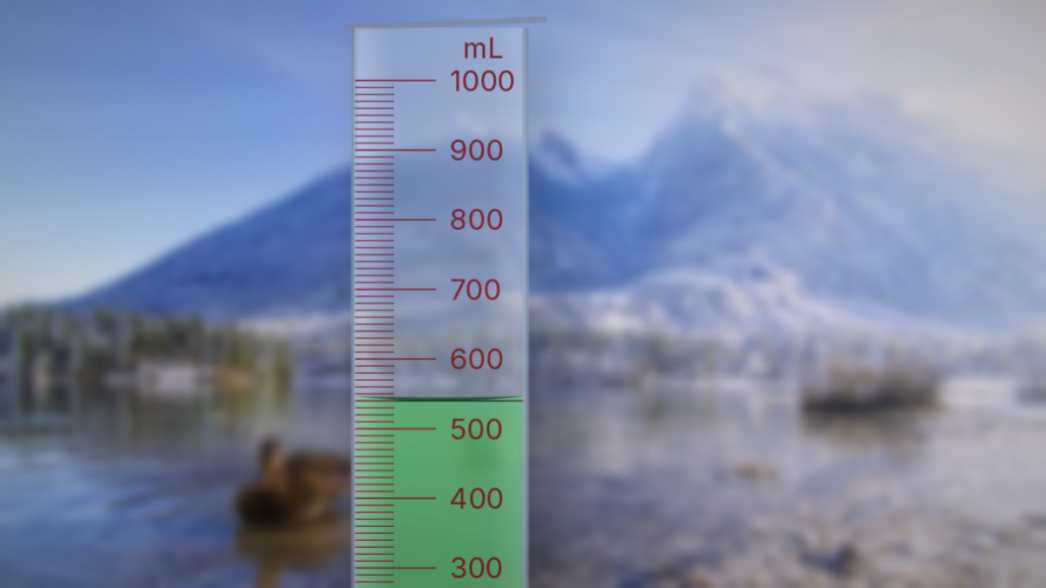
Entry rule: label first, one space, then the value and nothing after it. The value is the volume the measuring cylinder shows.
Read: 540 mL
